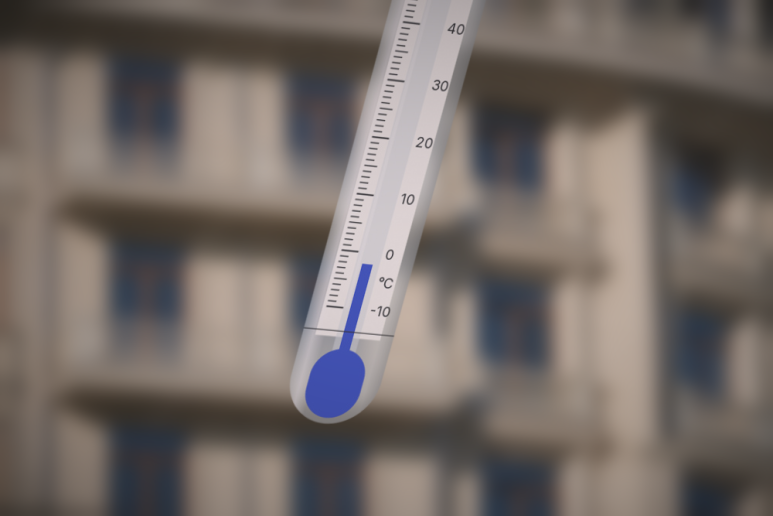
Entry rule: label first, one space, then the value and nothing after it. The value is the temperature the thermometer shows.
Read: -2 °C
